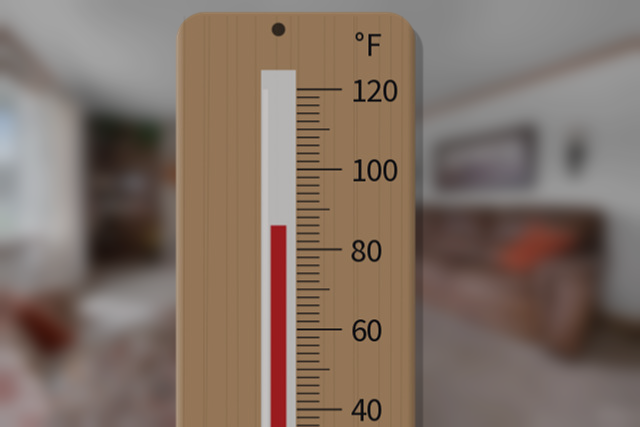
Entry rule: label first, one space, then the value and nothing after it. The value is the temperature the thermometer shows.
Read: 86 °F
